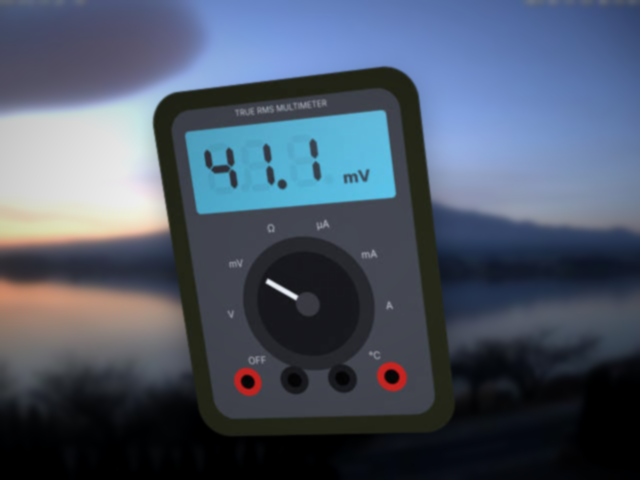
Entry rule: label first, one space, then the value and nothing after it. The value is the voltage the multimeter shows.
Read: 41.1 mV
